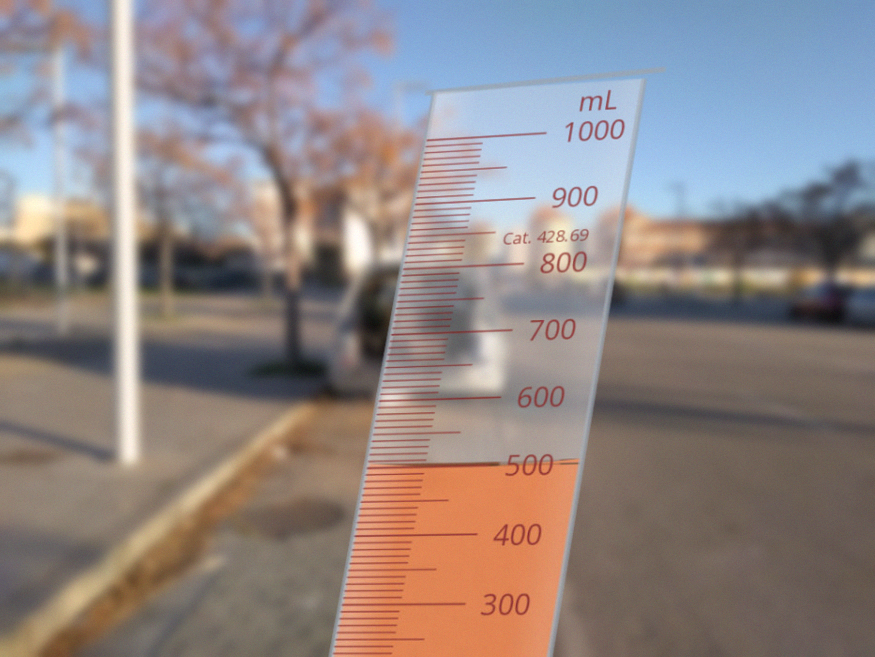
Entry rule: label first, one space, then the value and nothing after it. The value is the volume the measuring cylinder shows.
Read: 500 mL
